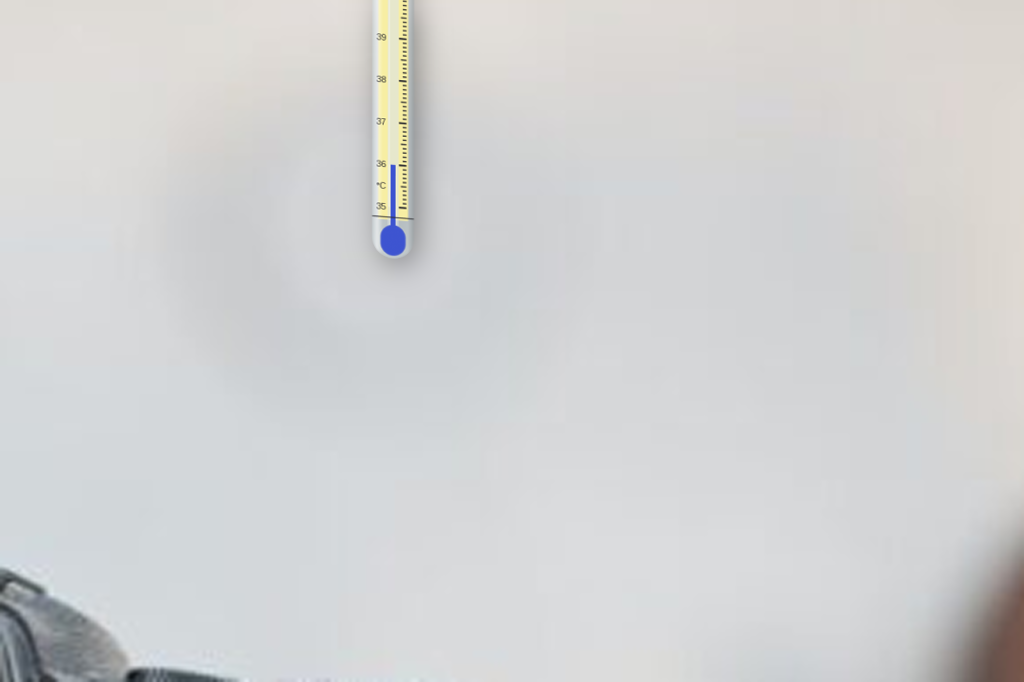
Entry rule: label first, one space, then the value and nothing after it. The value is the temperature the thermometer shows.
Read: 36 °C
